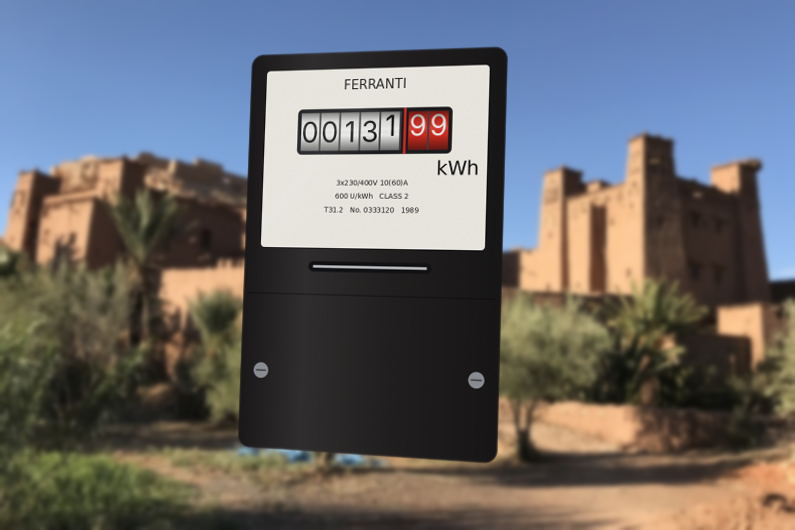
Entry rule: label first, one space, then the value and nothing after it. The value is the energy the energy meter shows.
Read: 131.99 kWh
